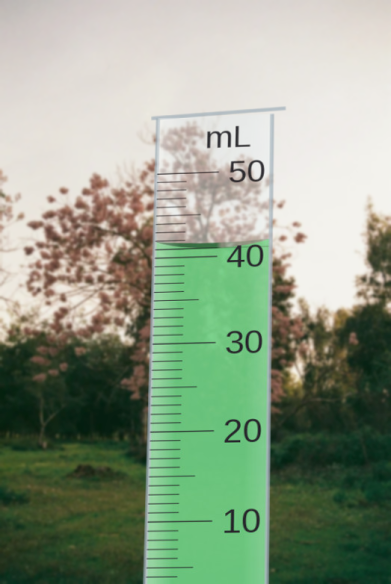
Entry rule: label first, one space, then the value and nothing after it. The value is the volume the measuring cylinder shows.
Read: 41 mL
